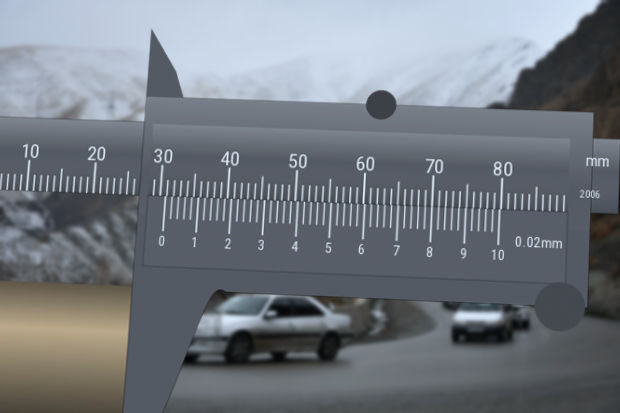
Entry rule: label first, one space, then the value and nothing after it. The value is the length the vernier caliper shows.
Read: 30.8 mm
